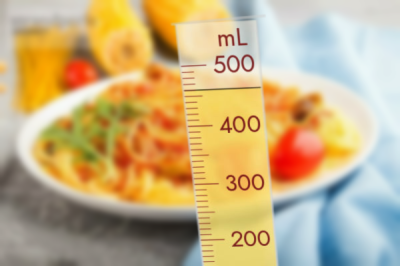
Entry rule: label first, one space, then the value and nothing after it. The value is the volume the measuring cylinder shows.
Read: 460 mL
